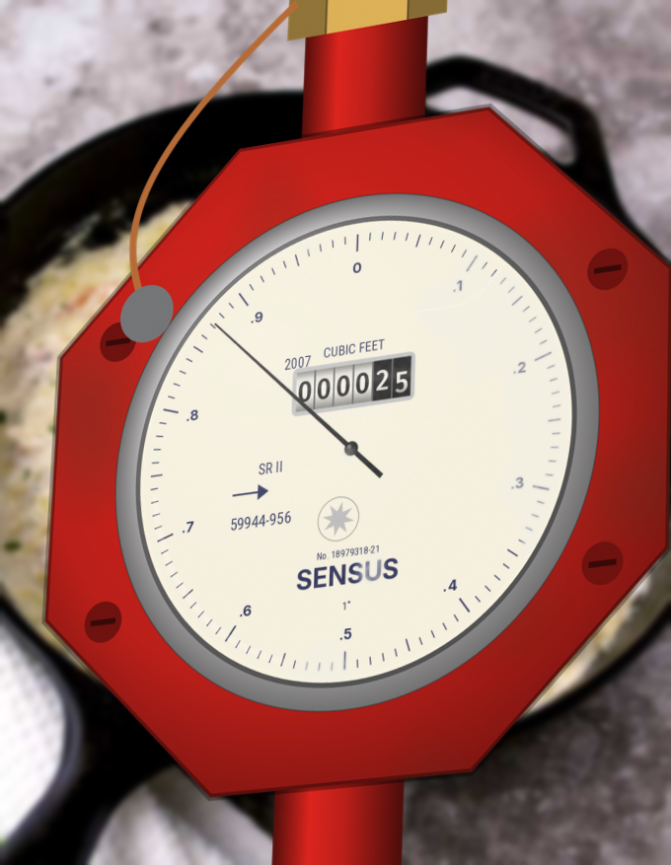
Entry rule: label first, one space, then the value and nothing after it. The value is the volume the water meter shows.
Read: 24.87 ft³
